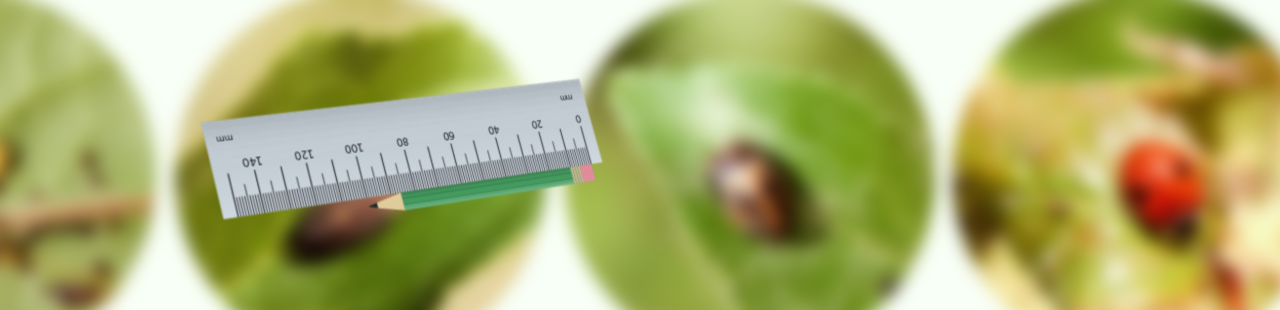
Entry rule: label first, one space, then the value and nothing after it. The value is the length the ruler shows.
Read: 100 mm
